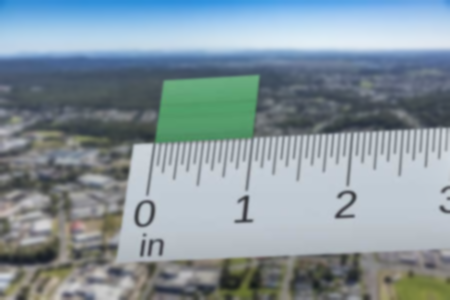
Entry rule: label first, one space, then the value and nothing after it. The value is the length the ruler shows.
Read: 1 in
